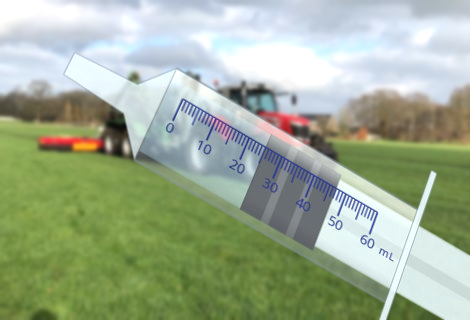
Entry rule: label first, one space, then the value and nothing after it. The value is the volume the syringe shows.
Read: 25 mL
